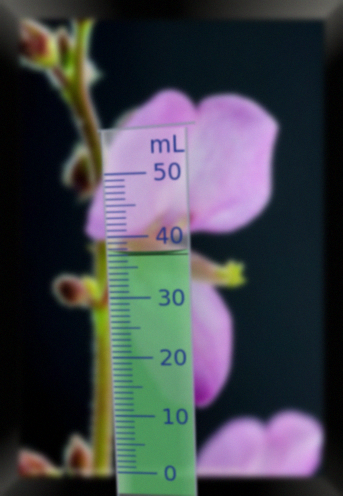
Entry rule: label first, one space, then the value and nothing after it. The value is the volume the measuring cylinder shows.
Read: 37 mL
